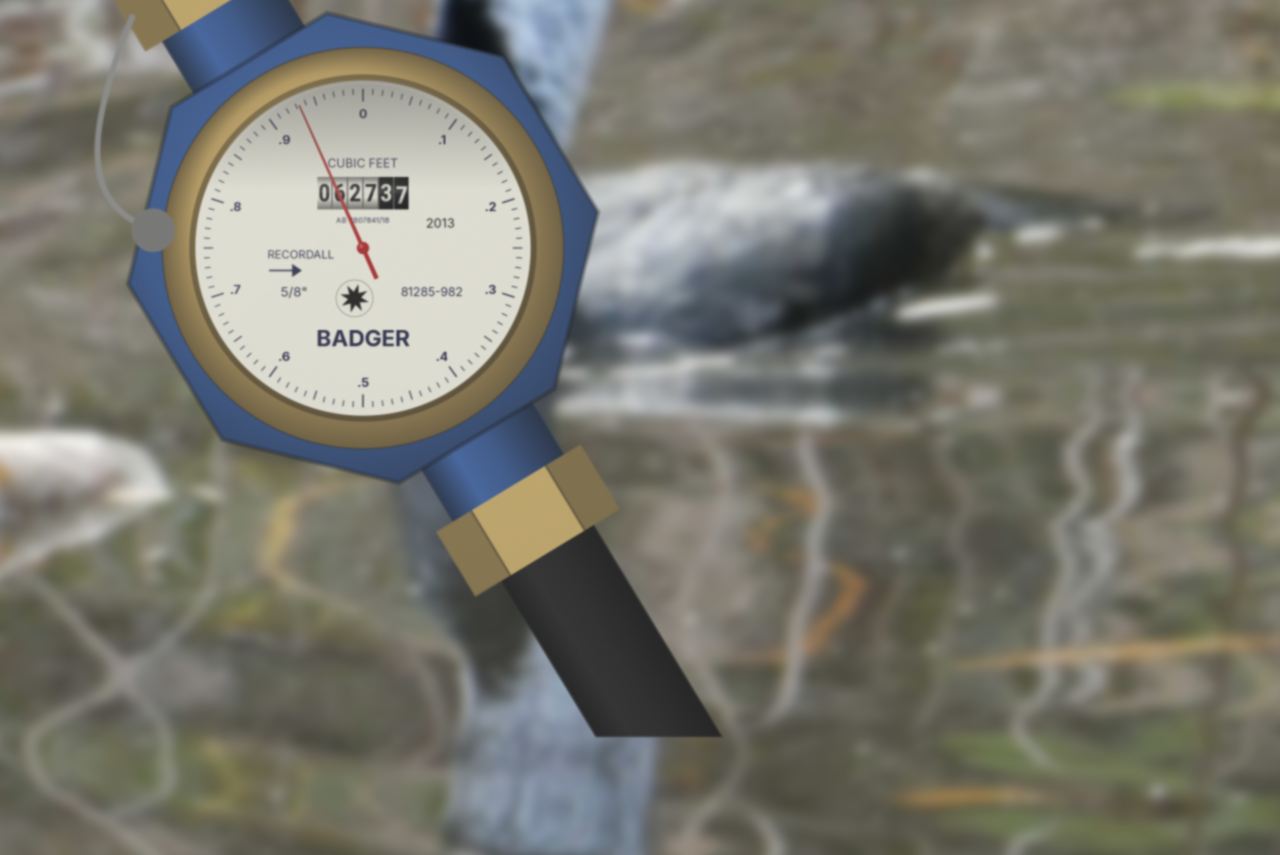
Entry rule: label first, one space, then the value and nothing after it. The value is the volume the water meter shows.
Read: 62736.93 ft³
